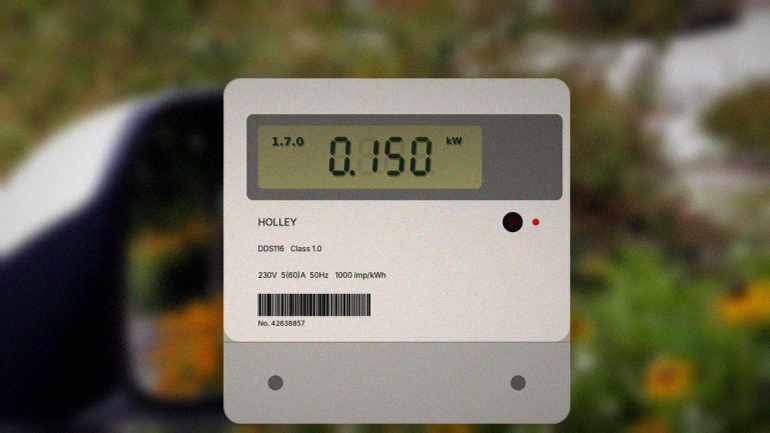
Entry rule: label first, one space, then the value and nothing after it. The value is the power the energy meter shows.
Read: 0.150 kW
